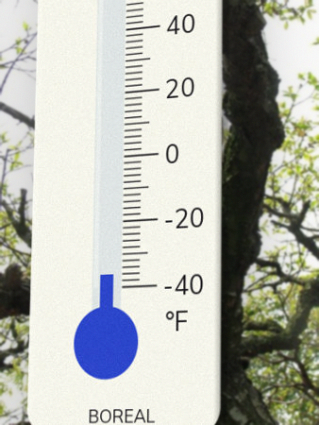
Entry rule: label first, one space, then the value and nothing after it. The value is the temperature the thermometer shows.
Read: -36 °F
